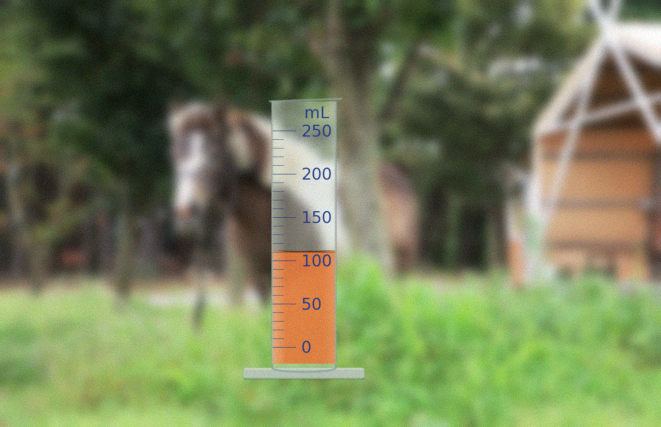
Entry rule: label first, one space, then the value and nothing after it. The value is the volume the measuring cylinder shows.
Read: 110 mL
